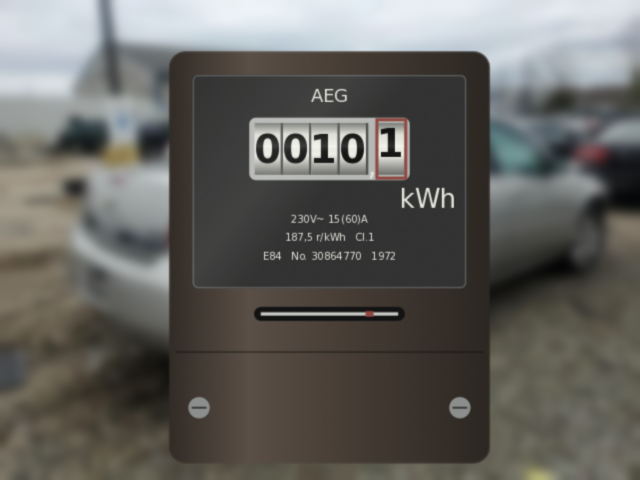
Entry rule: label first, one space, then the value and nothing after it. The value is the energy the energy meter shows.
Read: 10.1 kWh
